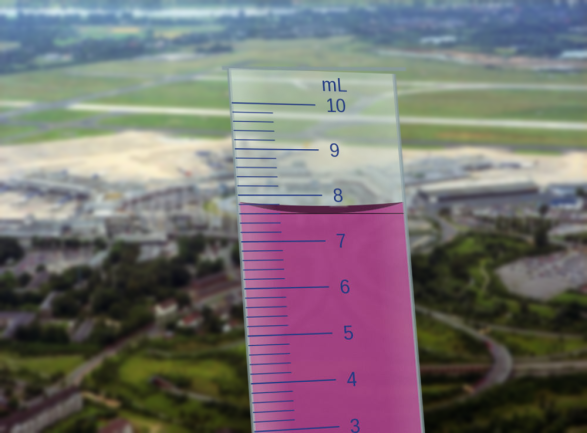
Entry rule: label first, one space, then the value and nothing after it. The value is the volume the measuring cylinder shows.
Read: 7.6 mL
